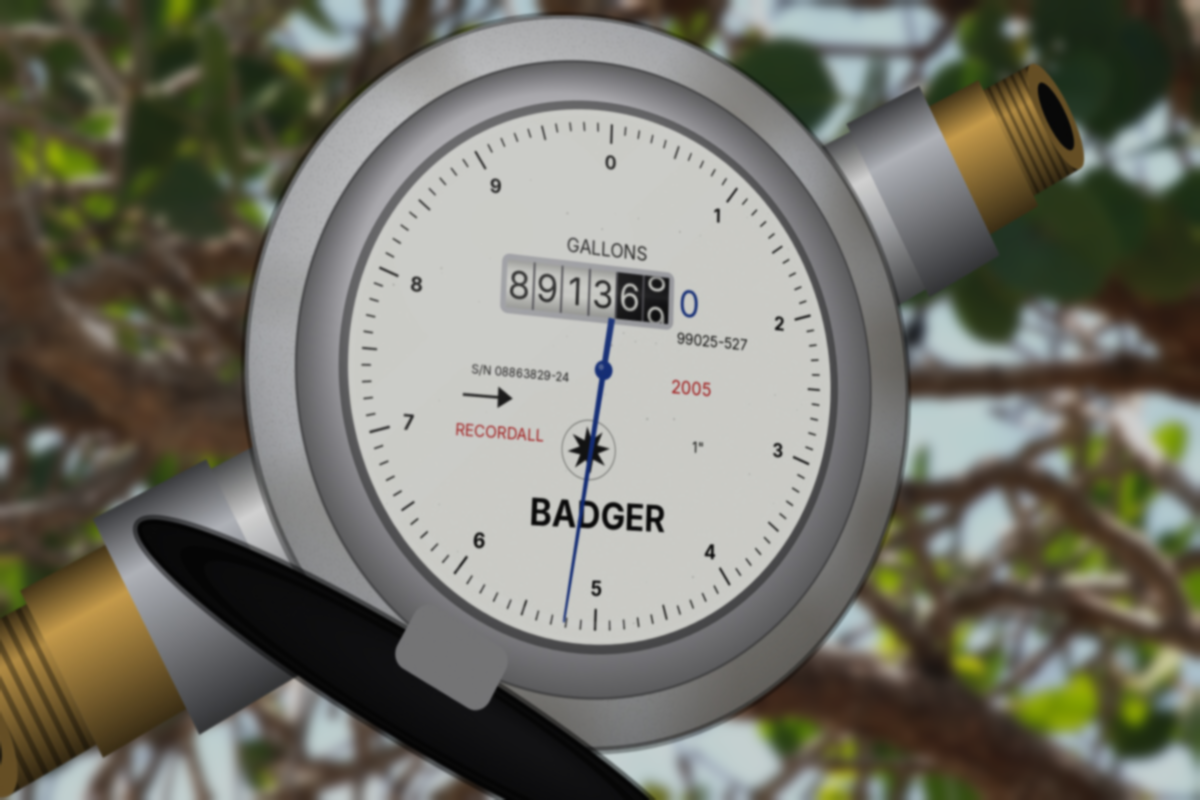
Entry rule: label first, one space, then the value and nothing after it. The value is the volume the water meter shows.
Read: 8913685.2 gal
